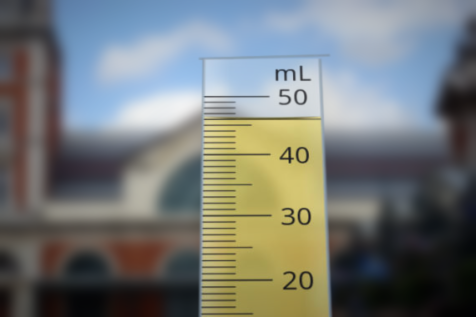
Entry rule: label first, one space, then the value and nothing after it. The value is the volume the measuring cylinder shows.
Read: 46 mL
